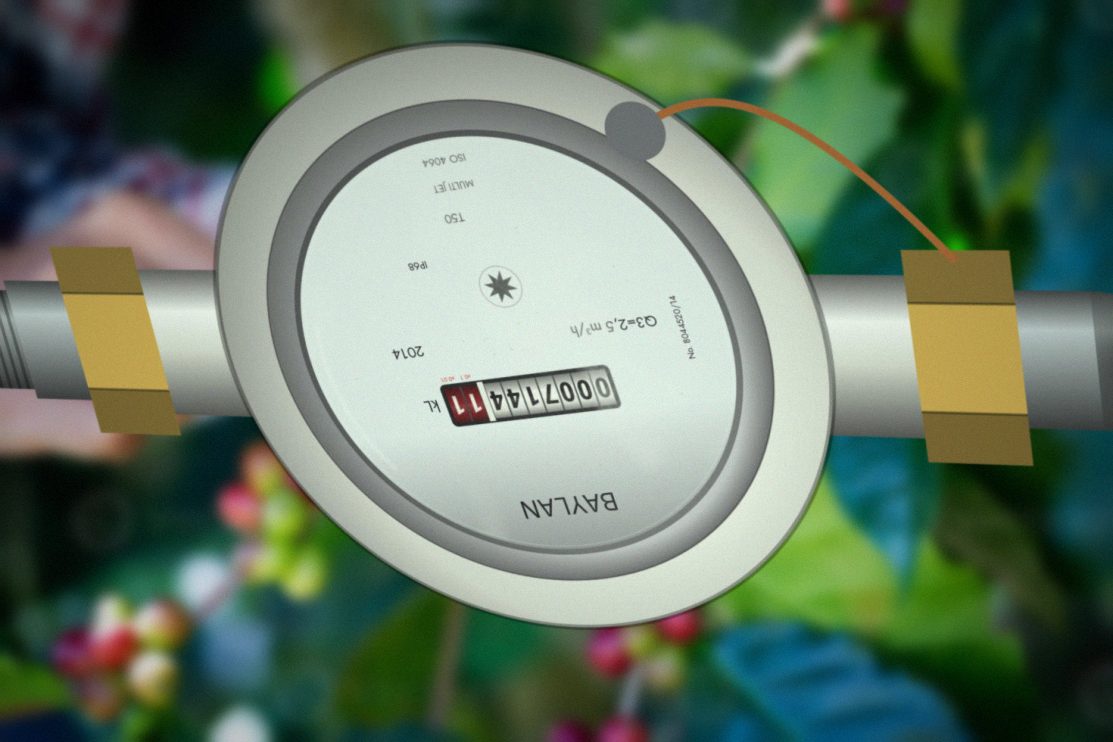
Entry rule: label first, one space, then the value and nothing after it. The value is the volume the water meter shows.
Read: 7144.11 kL
